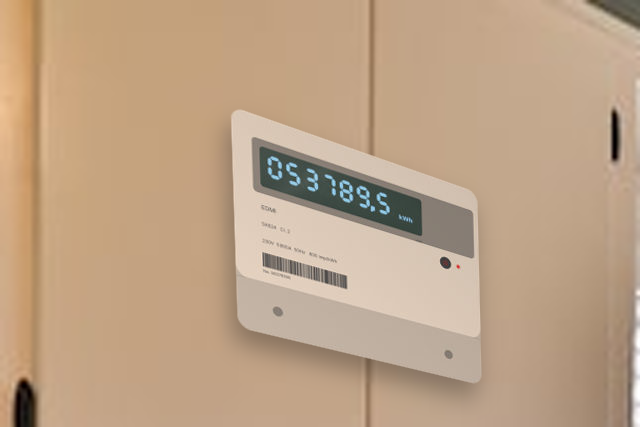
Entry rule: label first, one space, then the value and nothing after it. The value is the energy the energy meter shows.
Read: 53789.5 kWh
